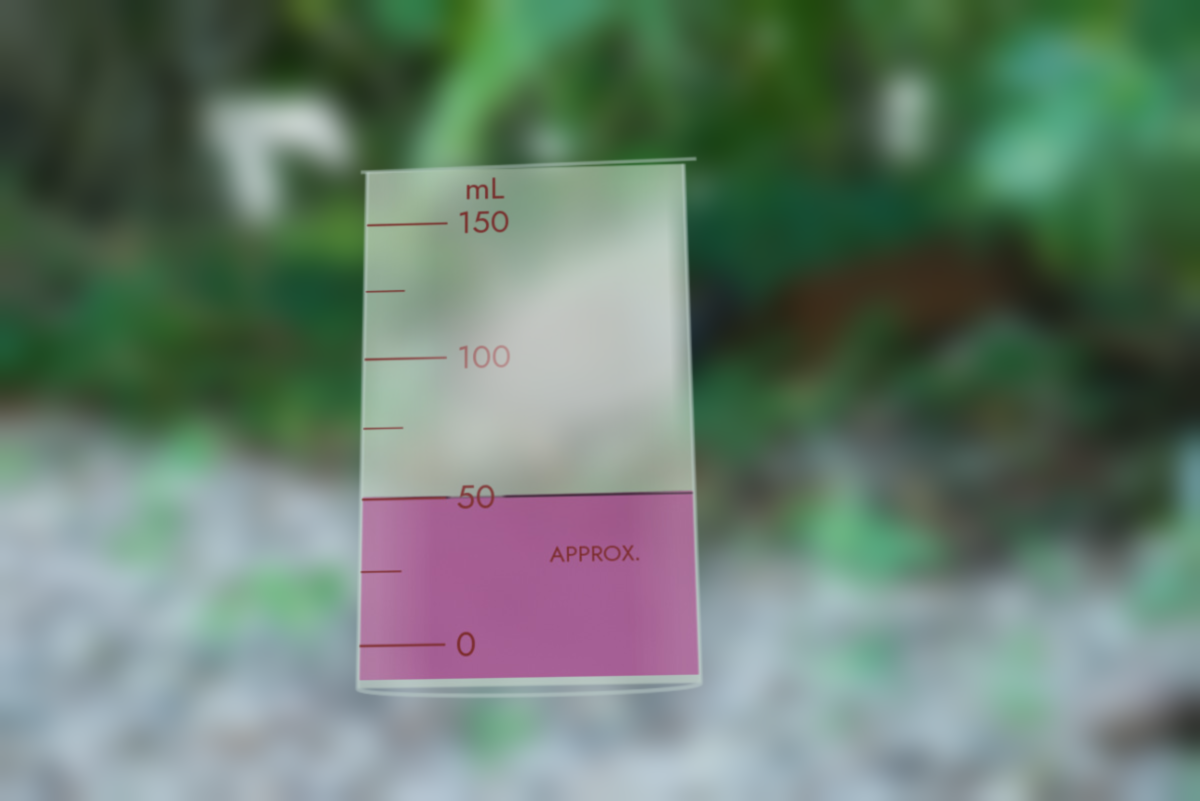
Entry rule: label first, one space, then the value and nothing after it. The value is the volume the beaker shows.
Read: 50 mL
